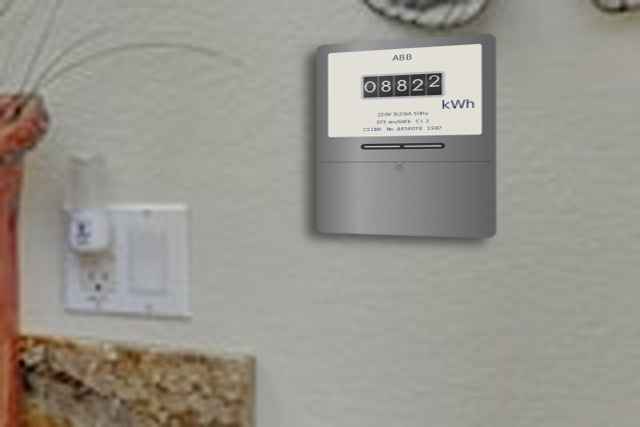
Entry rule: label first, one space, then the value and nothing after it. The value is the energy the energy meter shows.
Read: 8822 kWh
